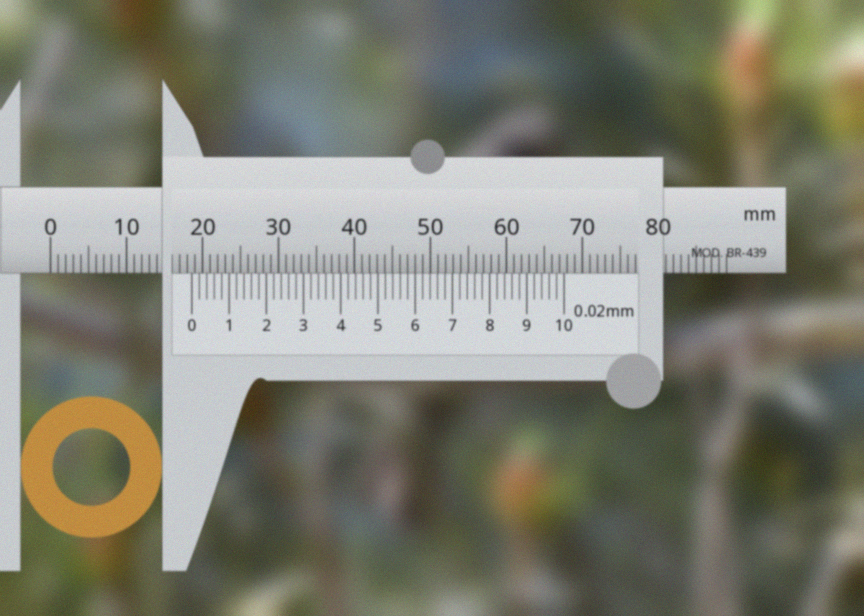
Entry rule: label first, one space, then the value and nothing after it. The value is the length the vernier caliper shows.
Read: 18.6 mm
